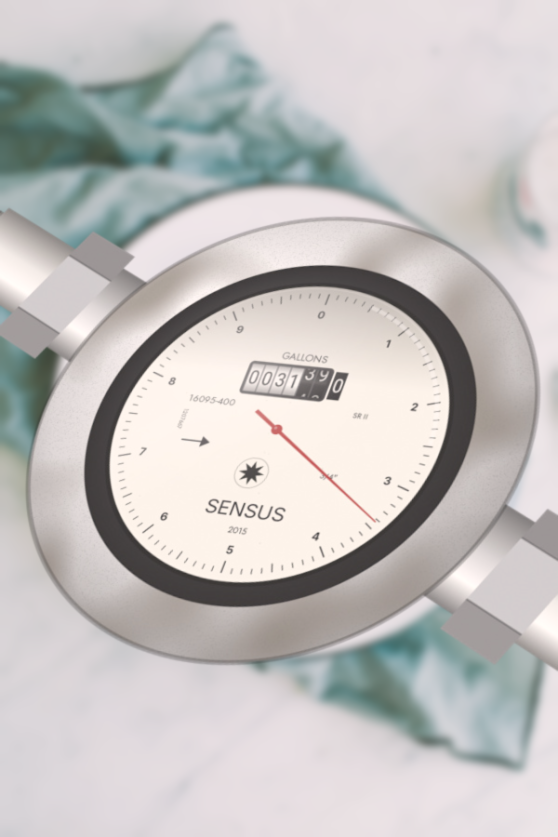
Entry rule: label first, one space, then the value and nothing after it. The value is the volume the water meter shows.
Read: 31393.4 gal
